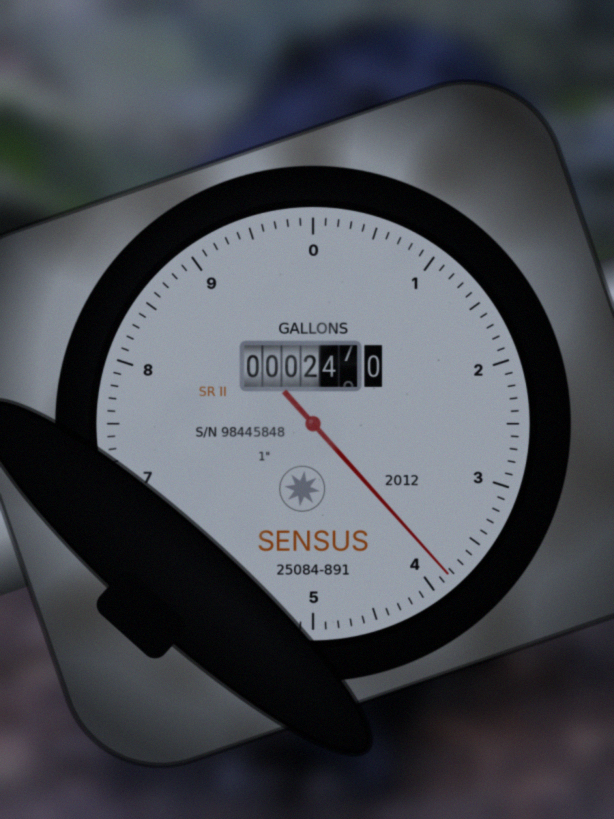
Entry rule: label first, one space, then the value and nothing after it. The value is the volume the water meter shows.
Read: 2473.8 gal
